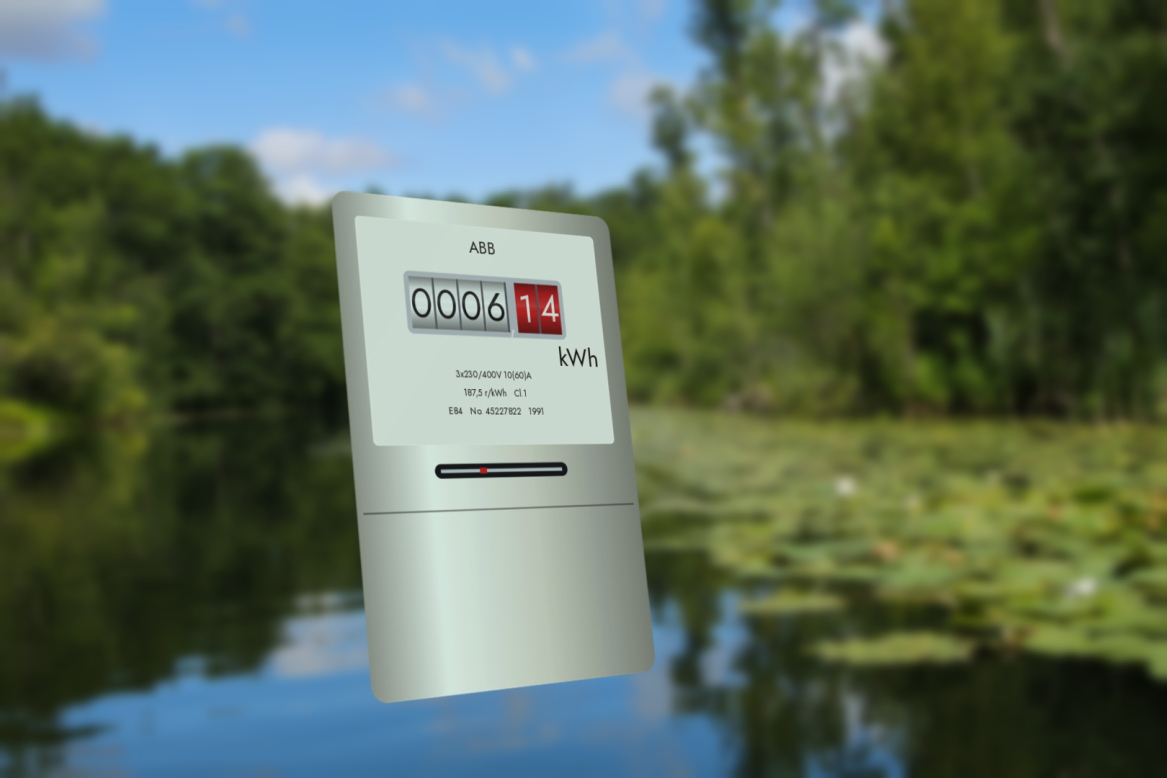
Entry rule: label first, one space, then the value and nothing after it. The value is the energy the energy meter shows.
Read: 6.14 kWh
